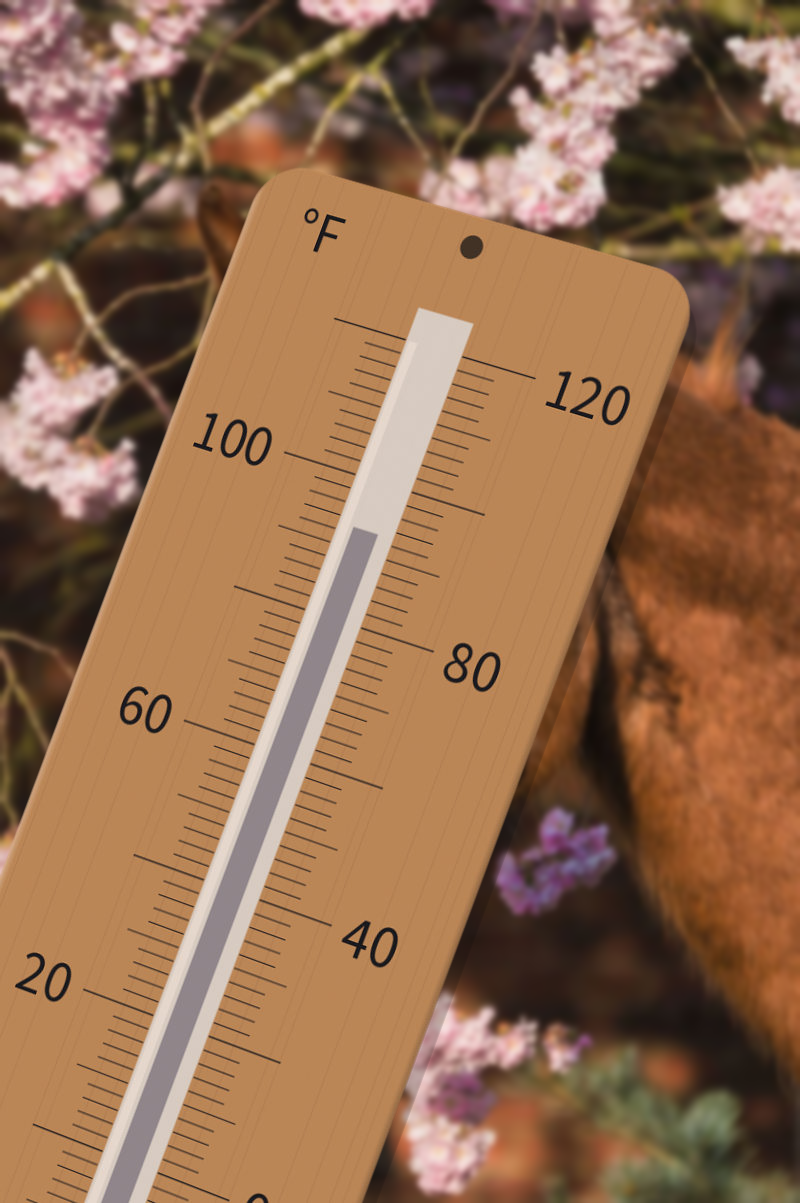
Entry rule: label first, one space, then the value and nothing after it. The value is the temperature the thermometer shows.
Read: 93 °F
